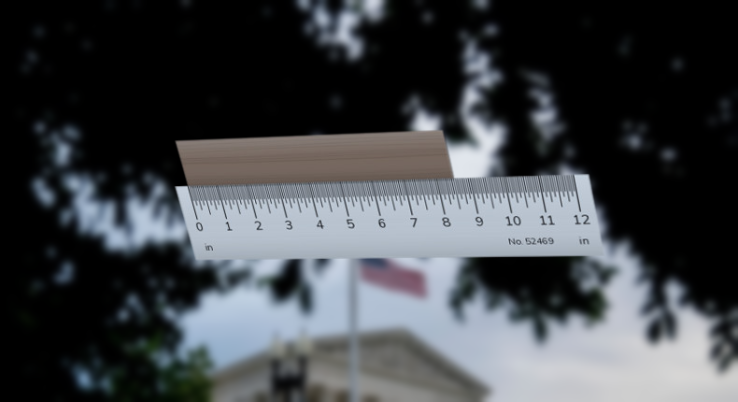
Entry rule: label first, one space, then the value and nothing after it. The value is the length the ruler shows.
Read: 8.5 in
